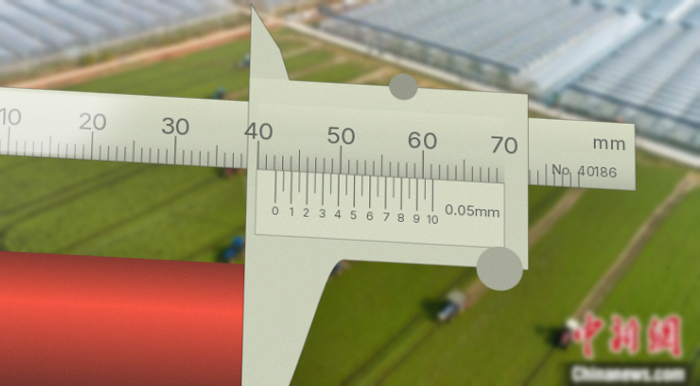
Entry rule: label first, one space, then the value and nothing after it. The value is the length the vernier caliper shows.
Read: 42.2 mm
